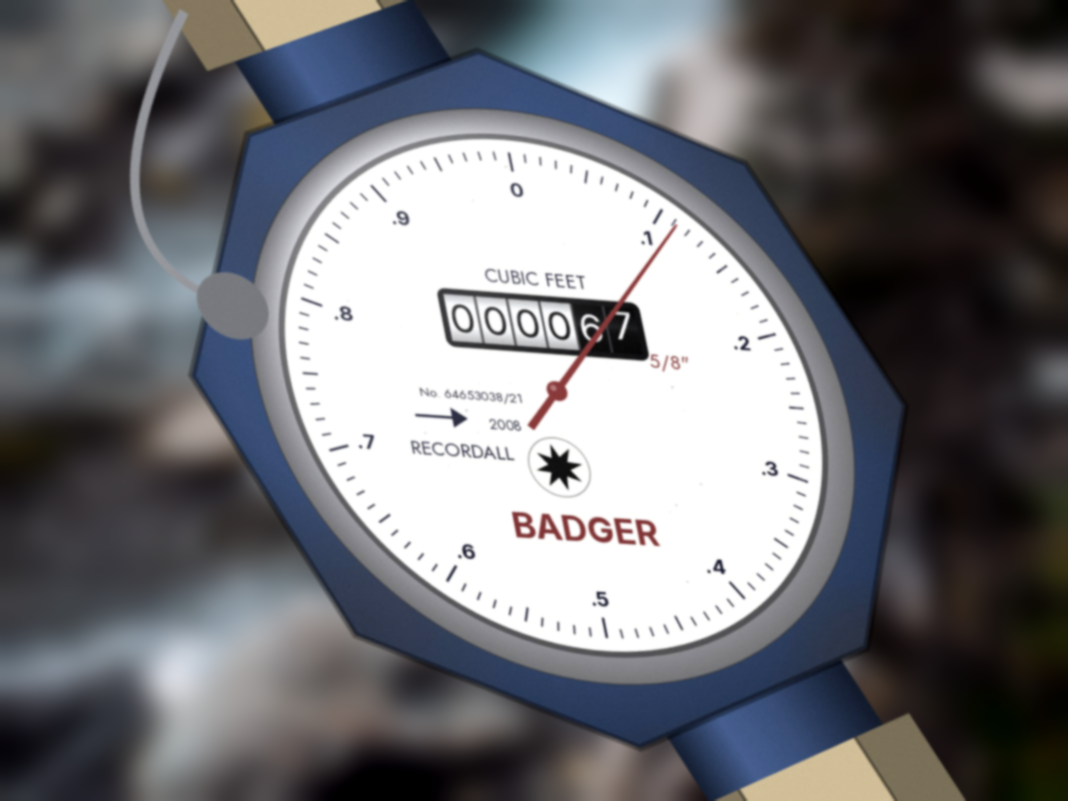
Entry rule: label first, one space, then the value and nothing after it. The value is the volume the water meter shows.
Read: 67.11 ft³
